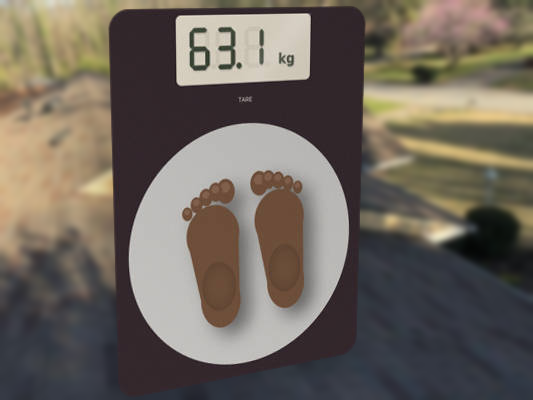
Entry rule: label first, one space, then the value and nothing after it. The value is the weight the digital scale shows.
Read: 63.1 kg
